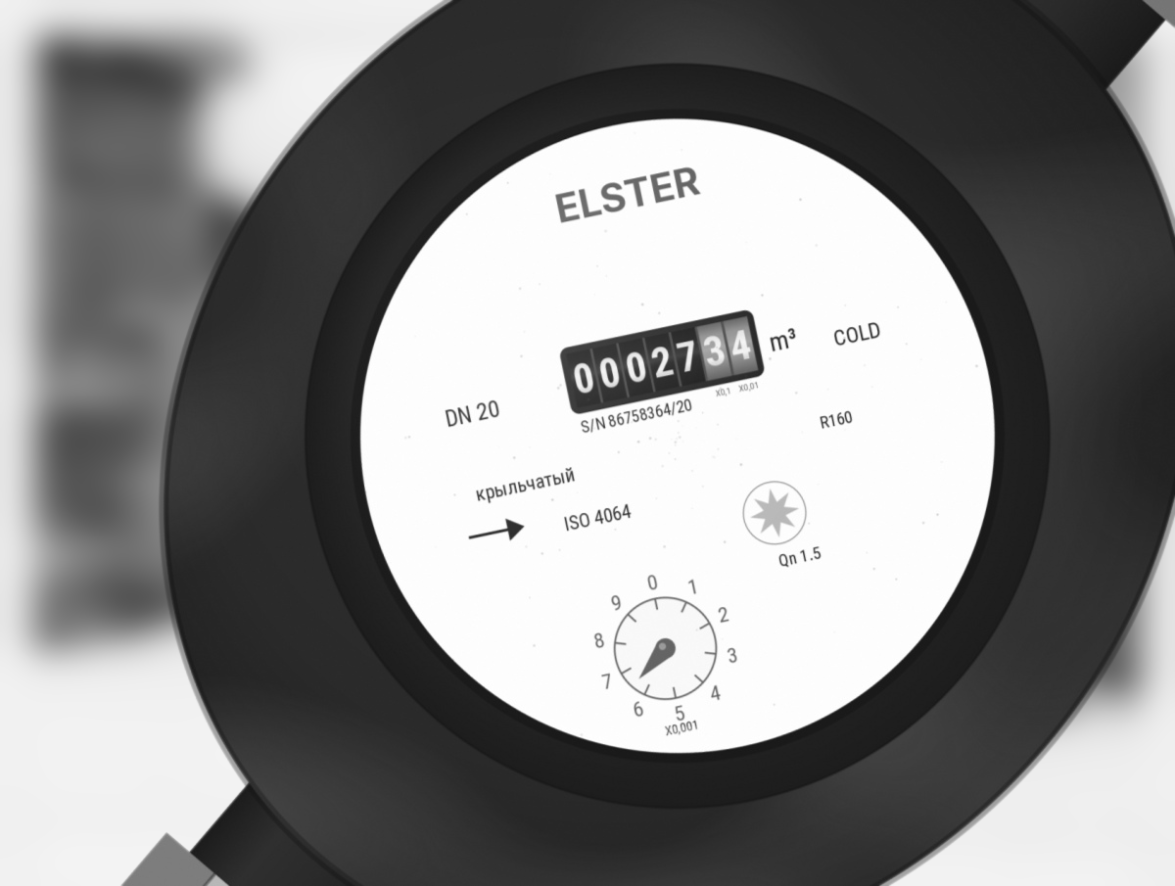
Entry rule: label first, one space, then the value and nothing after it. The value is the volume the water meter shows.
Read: 27.346 m³
